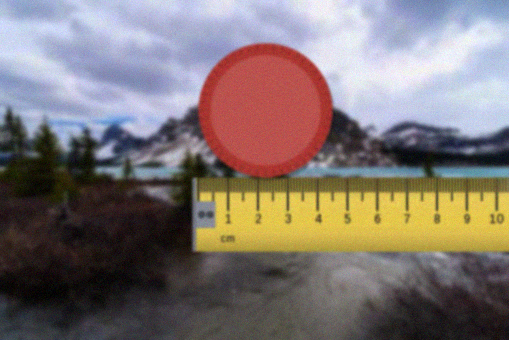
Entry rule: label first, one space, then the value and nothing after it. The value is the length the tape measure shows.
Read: 4.5 cm
